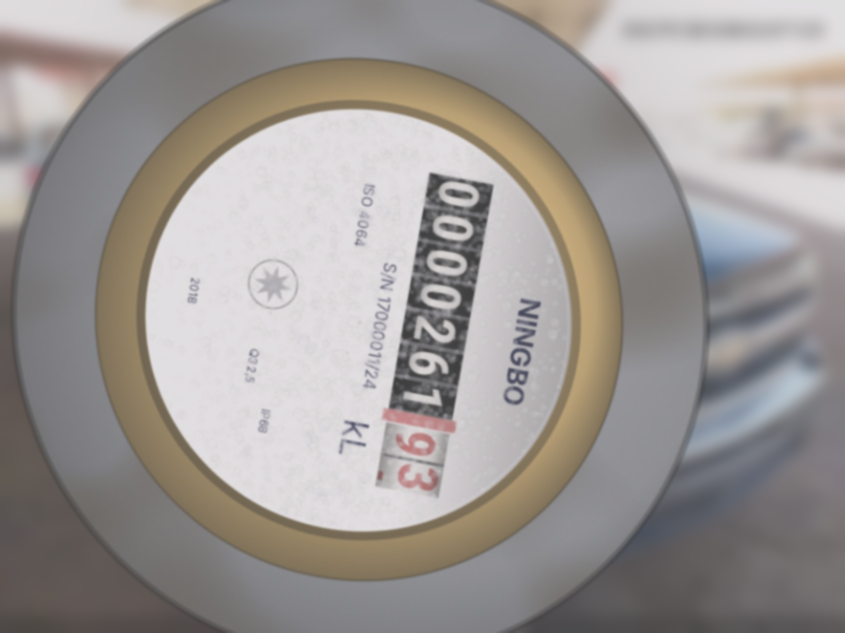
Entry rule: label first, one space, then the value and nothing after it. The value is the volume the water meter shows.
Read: 261.93 kL
